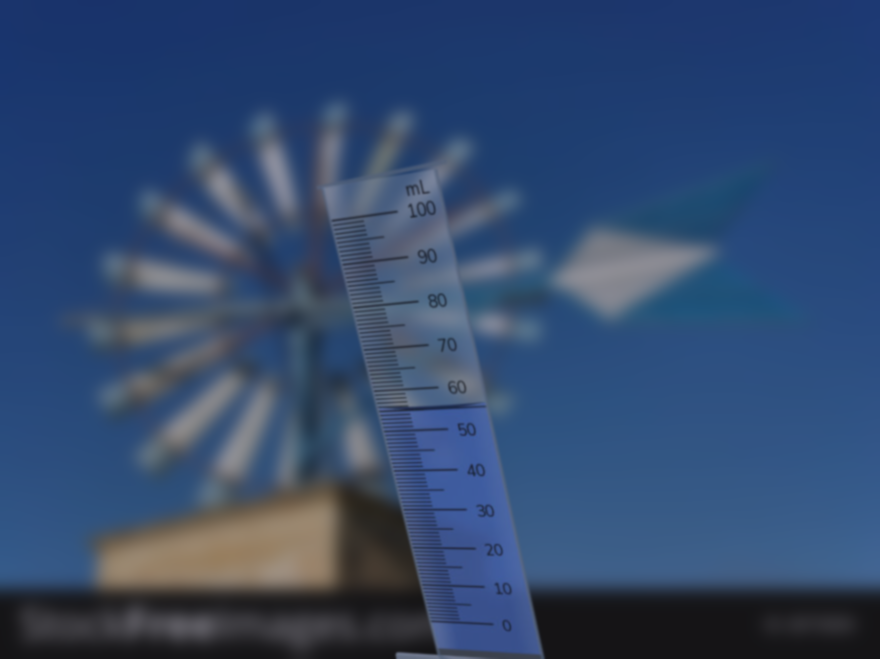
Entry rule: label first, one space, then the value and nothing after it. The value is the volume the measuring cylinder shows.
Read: 55 mL
